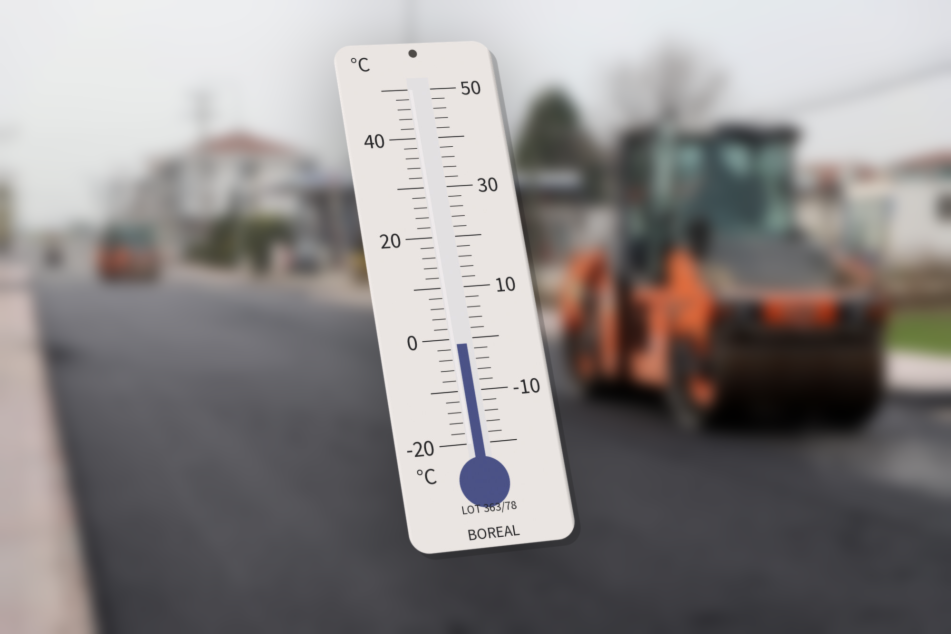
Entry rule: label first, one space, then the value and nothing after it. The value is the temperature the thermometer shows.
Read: -1 °C
